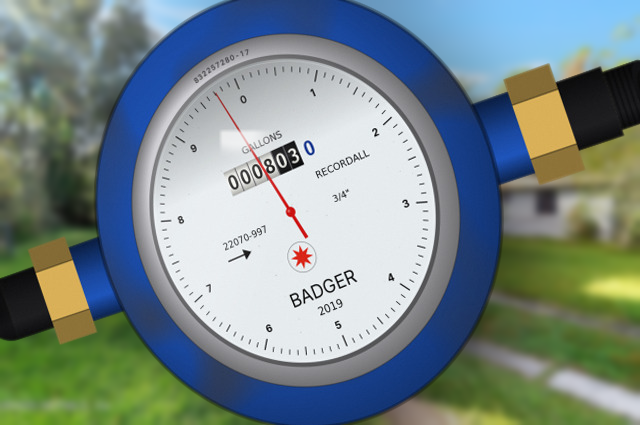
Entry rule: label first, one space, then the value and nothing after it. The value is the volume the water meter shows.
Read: 8029.7 gal
